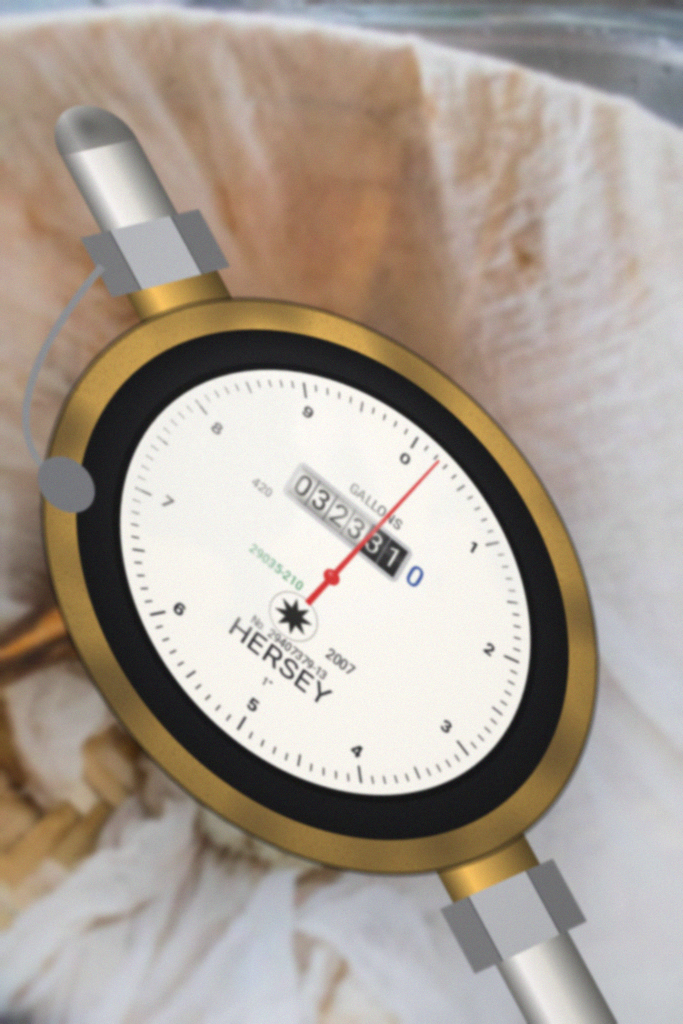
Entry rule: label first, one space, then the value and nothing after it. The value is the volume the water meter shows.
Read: 323310.2 gal
